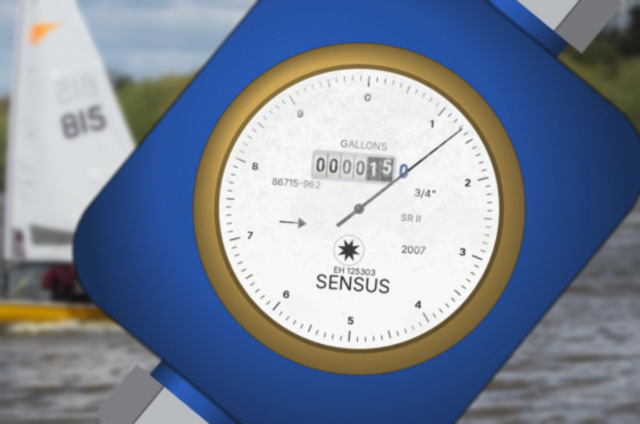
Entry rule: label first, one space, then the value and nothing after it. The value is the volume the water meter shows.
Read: 151.3 gal
